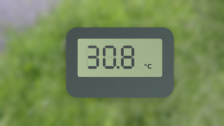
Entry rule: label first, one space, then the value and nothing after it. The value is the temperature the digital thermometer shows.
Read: 30.8 °C
